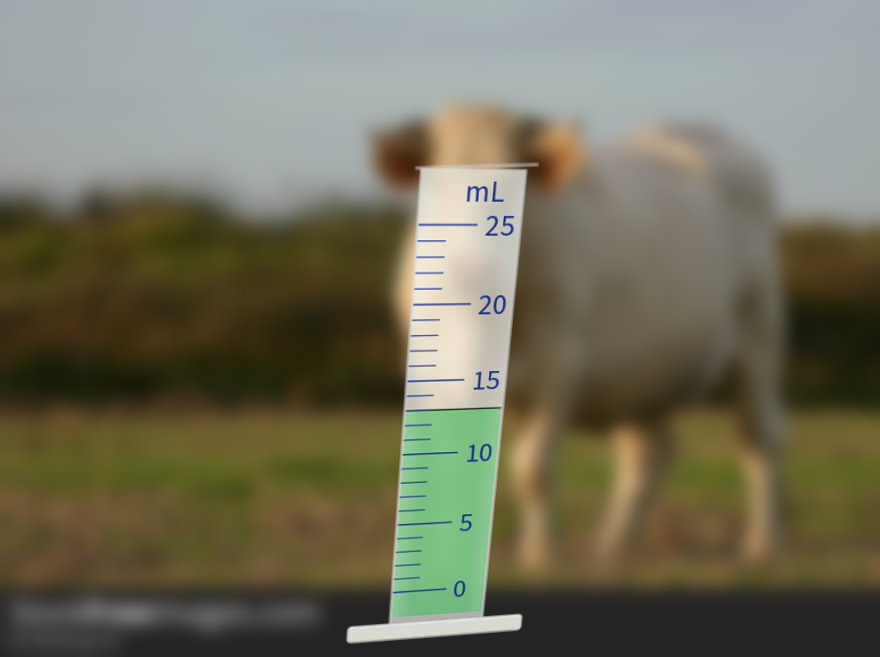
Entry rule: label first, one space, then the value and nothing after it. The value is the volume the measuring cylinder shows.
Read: 13 mL
